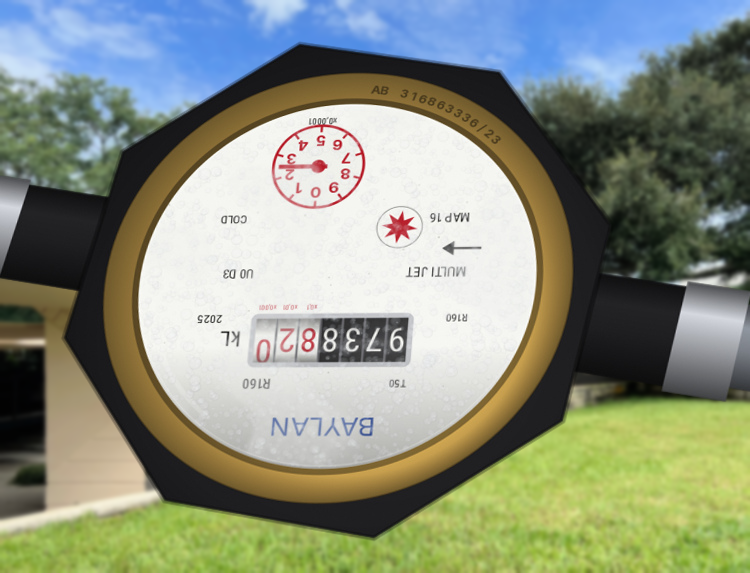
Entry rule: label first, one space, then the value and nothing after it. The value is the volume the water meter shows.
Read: 9738.8202 kL
